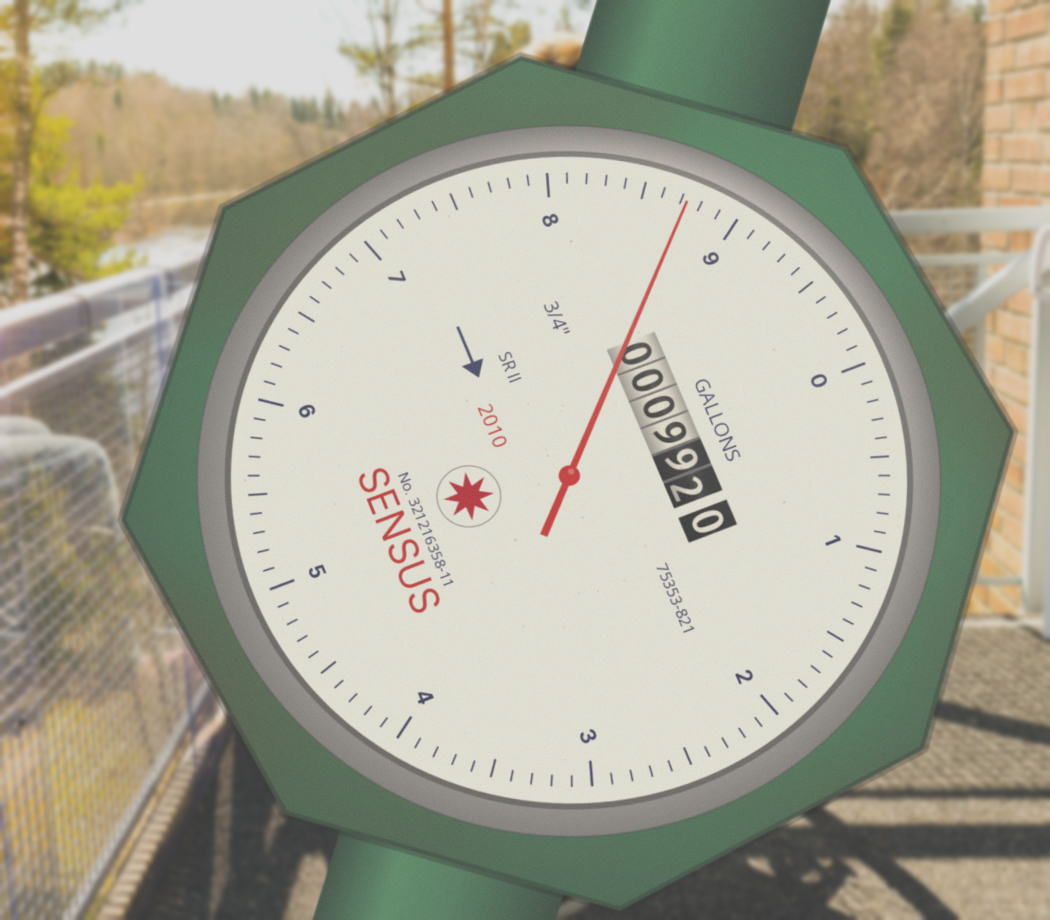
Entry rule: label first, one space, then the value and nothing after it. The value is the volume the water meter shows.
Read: 9918.7 gal
